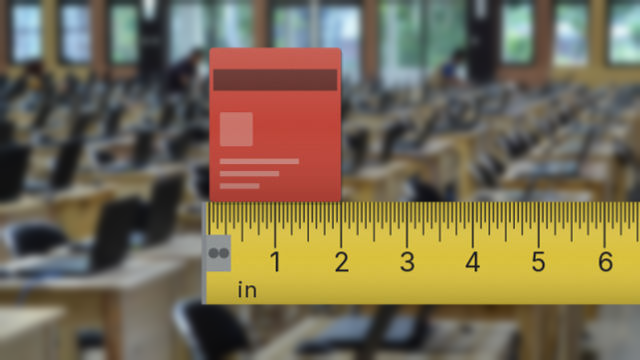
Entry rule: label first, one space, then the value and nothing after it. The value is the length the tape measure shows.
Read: 2 in
